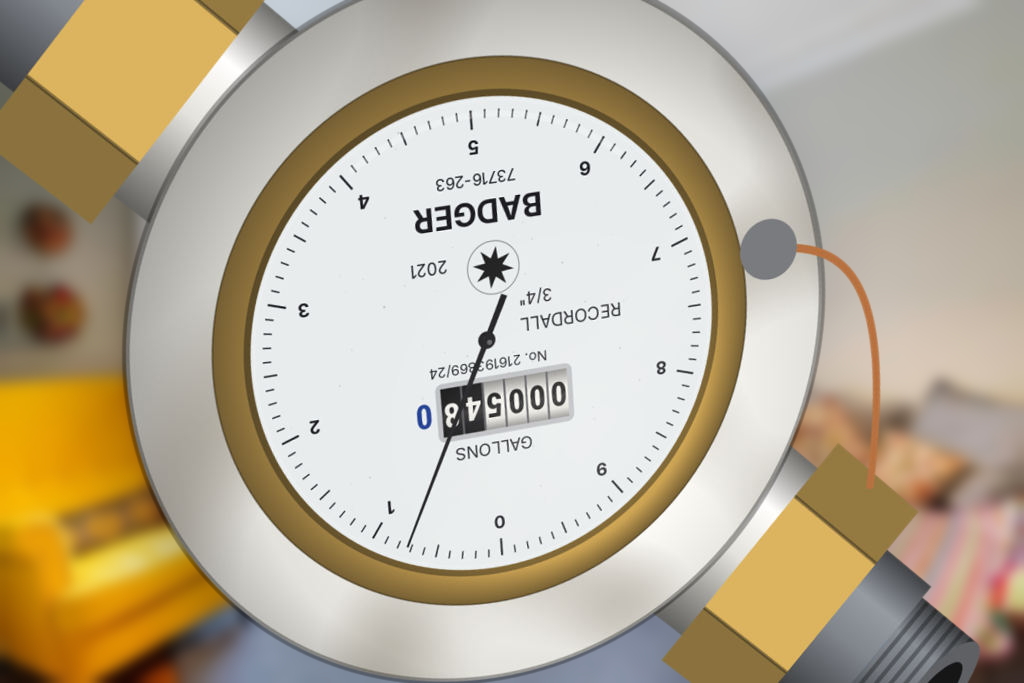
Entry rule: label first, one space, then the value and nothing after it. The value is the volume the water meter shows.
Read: 5480.7 gal
